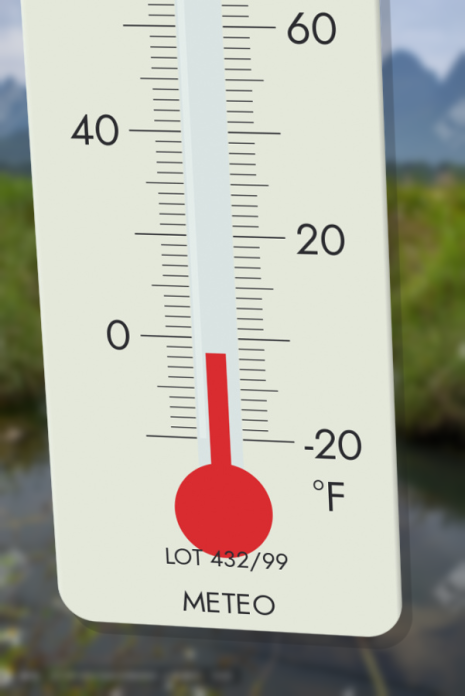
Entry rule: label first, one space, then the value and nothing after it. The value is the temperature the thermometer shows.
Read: -3 °F
